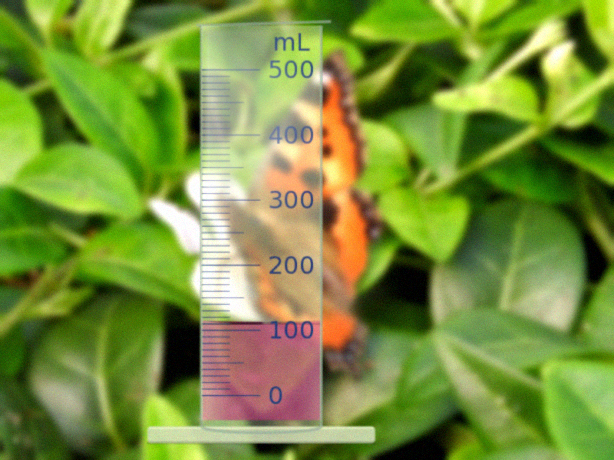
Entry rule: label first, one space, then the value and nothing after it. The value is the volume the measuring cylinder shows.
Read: 110 mL
